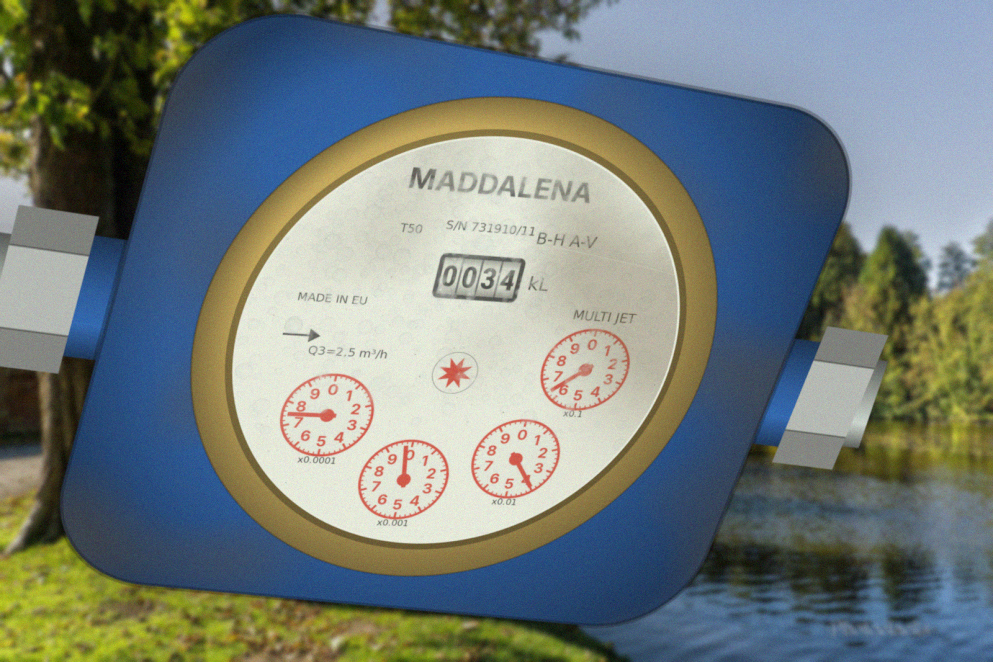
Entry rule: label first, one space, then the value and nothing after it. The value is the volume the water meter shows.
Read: 34.6397 kL
